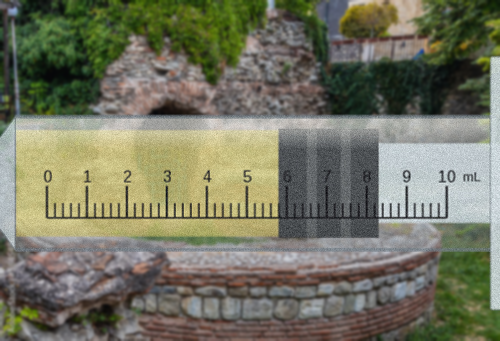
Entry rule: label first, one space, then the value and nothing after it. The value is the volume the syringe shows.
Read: 5.8 mL
